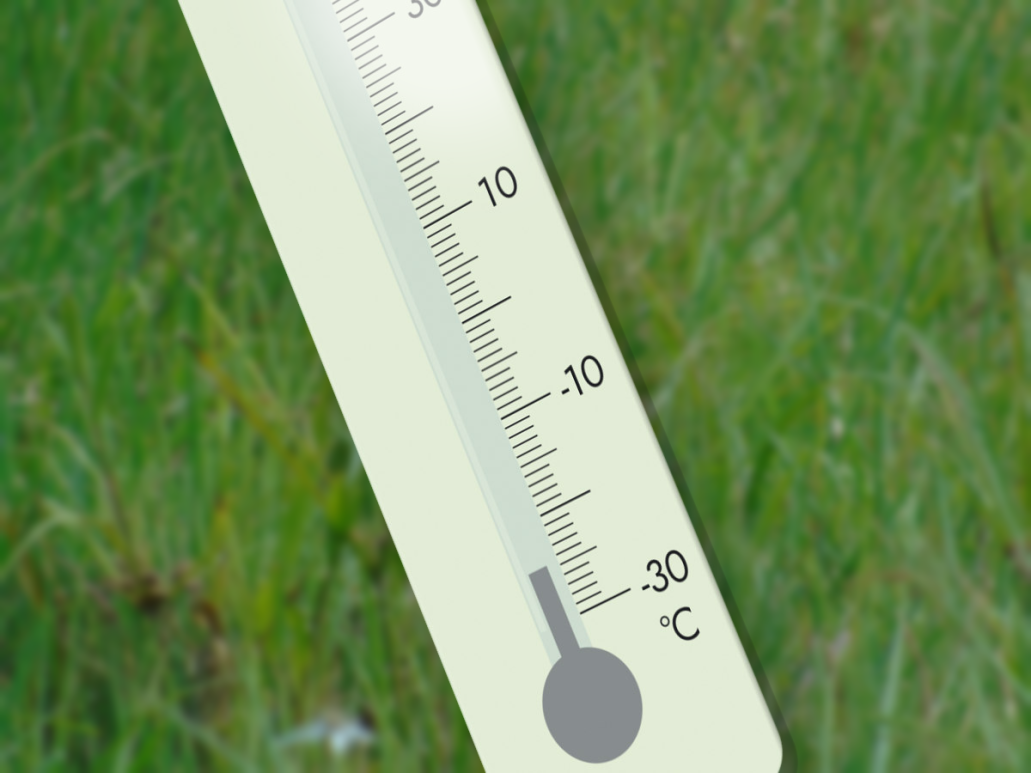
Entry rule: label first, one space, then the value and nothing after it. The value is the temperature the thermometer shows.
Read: -24.5 °C
